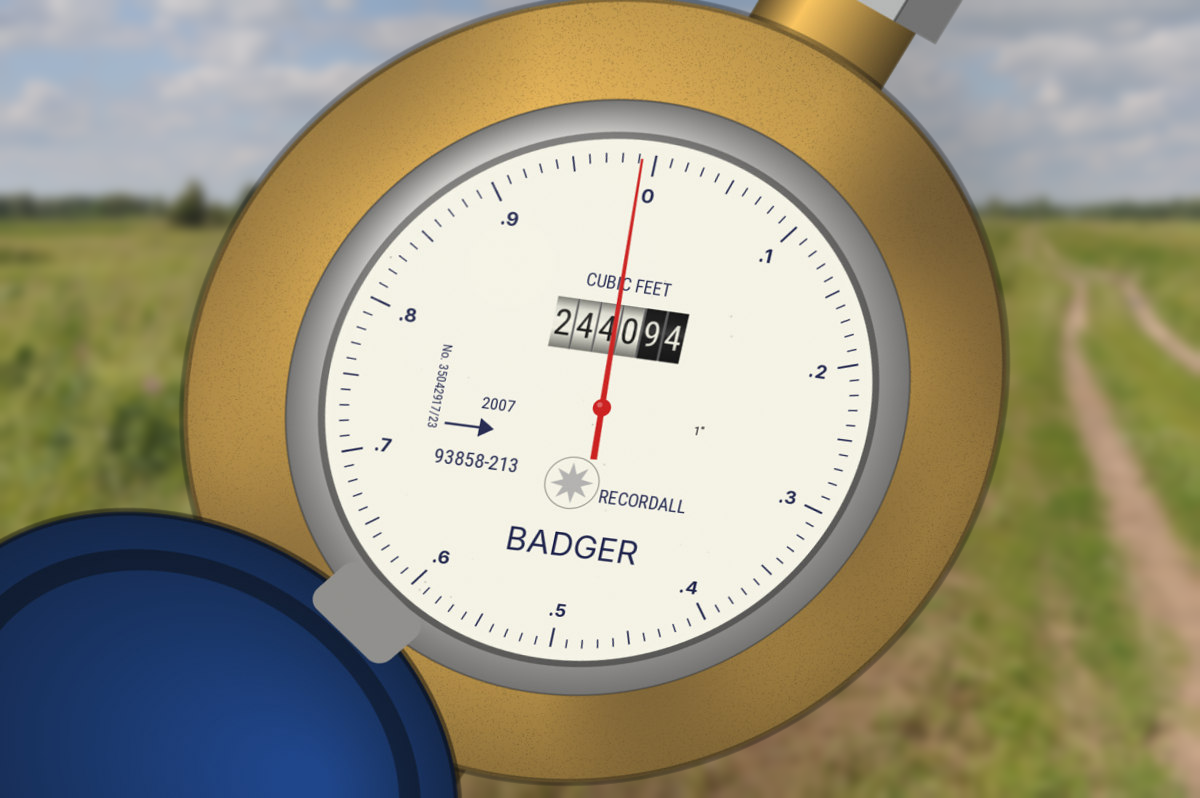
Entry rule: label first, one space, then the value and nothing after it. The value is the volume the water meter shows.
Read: 244093.99 ft³
